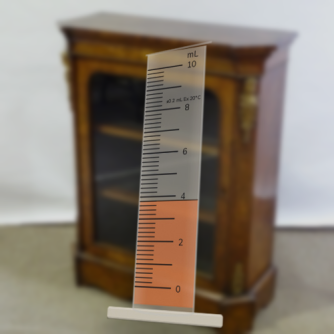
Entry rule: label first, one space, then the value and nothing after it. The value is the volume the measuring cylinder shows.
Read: 3.8 mL
